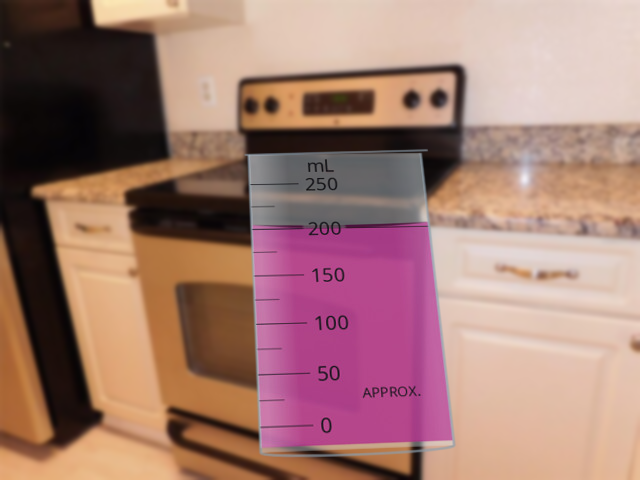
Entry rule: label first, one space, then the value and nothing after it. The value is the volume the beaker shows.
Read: 200 mL
